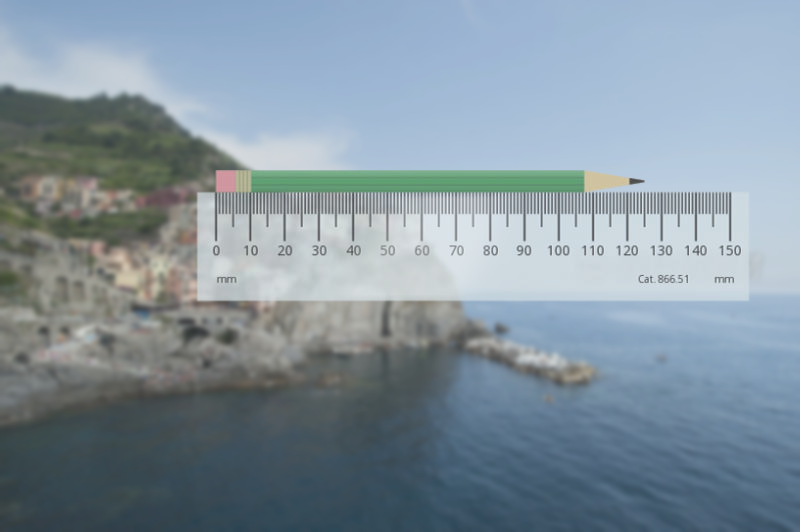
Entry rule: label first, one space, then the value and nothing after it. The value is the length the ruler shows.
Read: 125 mm
